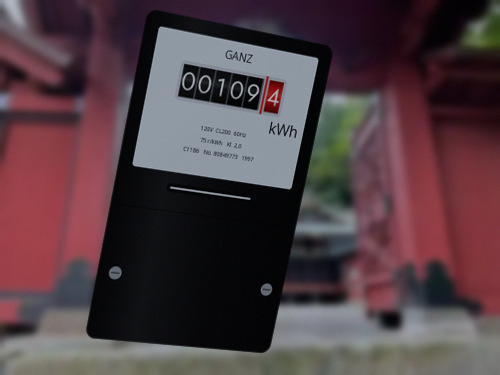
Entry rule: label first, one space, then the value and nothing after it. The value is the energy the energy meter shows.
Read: 109.4 kWh
